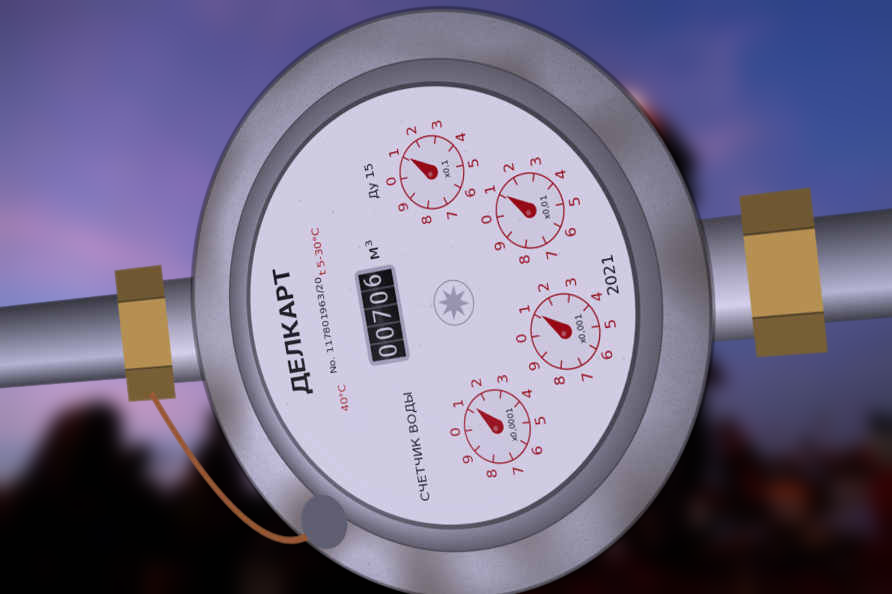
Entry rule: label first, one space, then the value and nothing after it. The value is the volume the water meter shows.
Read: 706.1111 m³
